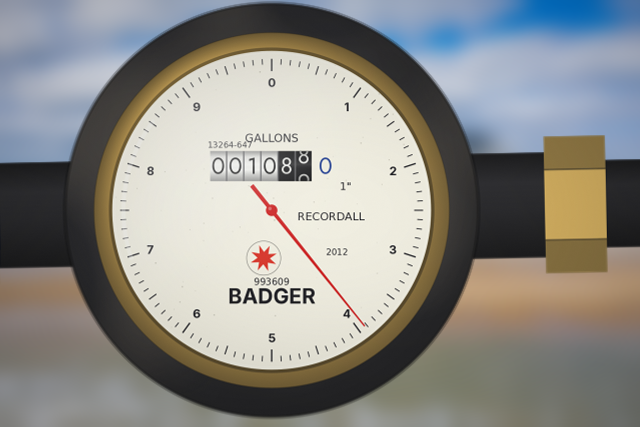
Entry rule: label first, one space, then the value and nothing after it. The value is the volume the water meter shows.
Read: 10883.9 gal
